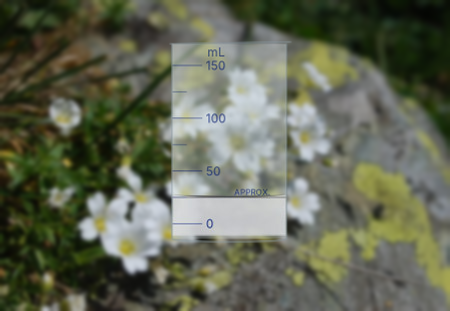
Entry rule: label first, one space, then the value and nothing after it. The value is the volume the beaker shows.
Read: 25 mL
